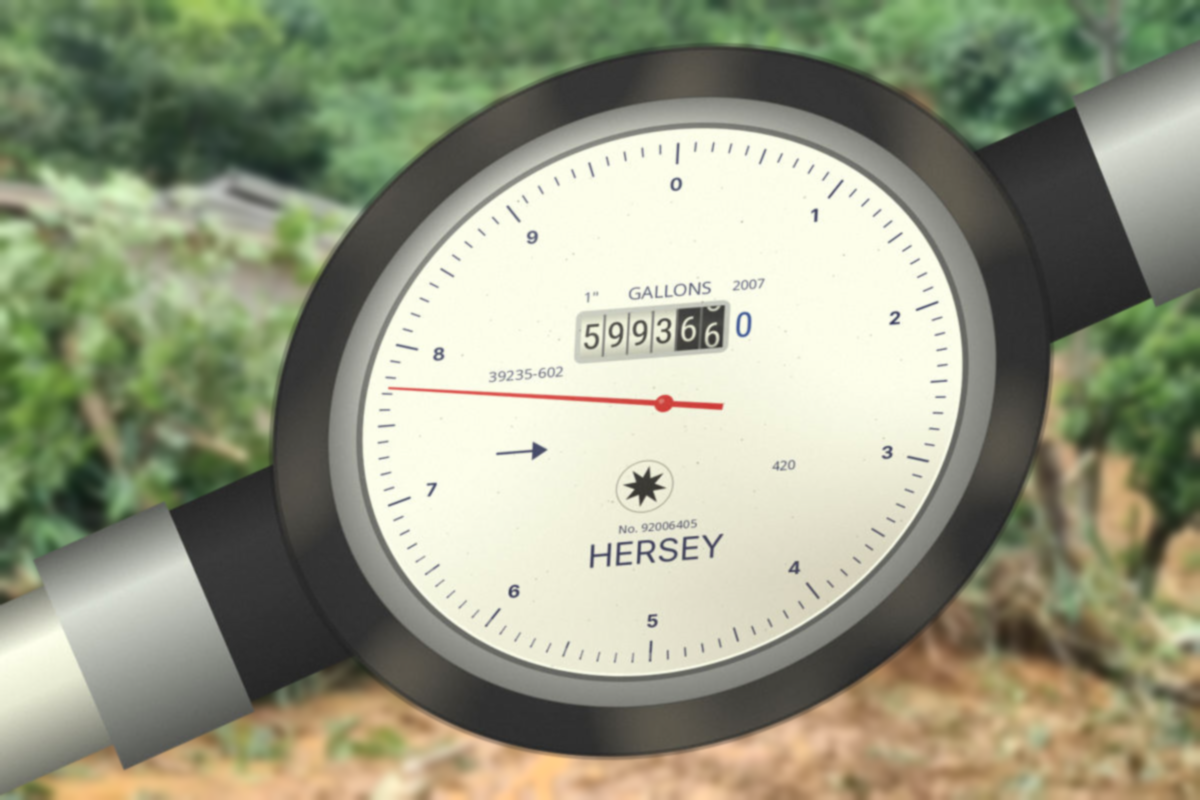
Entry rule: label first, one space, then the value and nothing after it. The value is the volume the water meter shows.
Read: 5993657.7 gal
